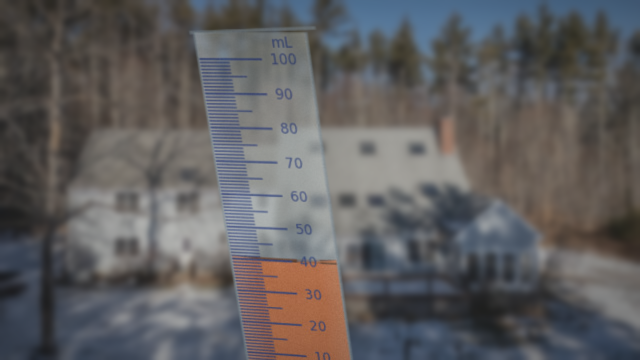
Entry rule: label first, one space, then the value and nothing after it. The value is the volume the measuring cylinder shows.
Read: 40 mL
